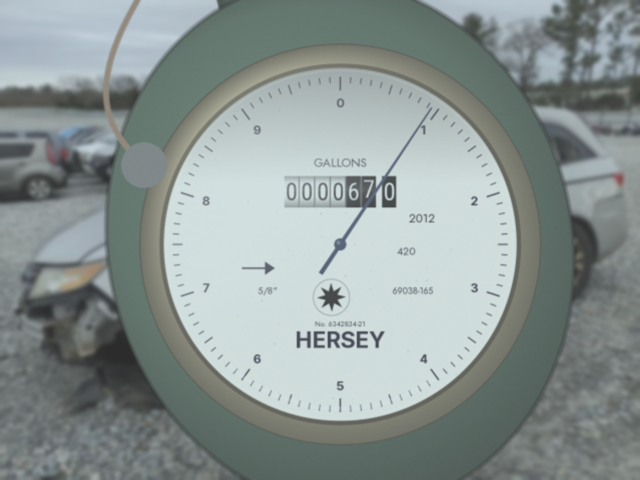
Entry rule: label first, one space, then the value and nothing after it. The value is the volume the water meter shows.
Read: 670.9 gal
